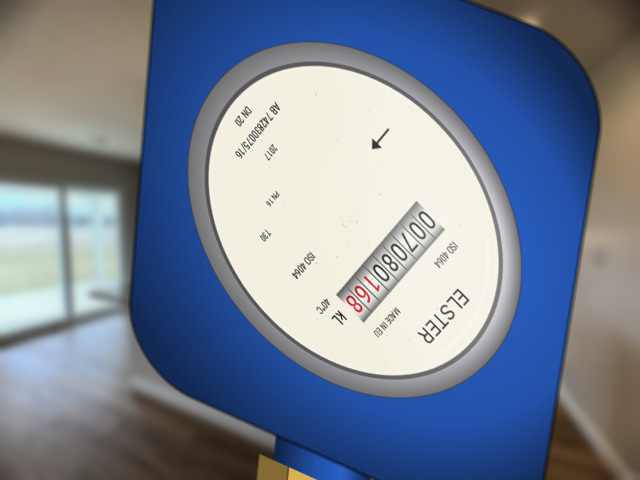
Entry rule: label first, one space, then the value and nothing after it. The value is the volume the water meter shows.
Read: 7080.168 kL
